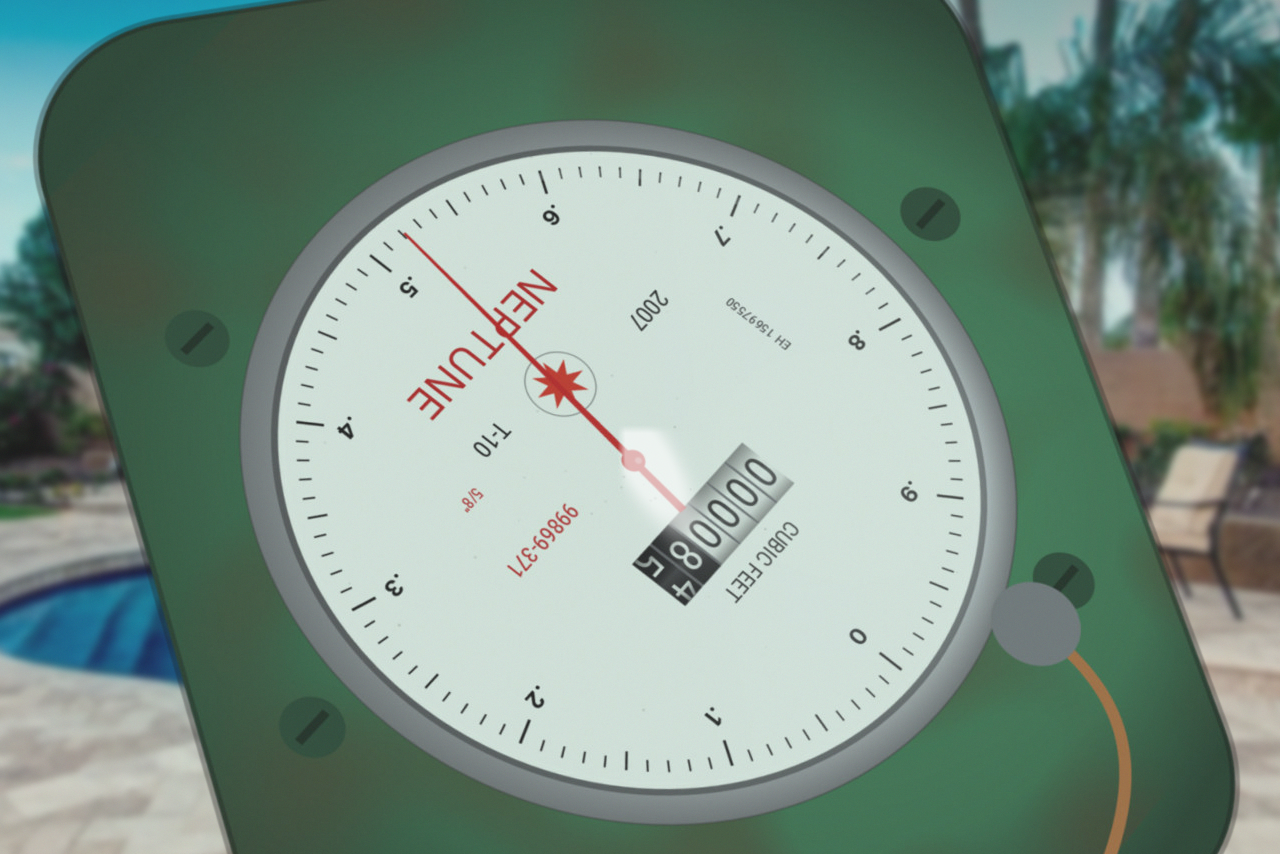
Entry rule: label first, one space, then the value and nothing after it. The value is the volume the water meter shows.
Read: 84.52 ft³
